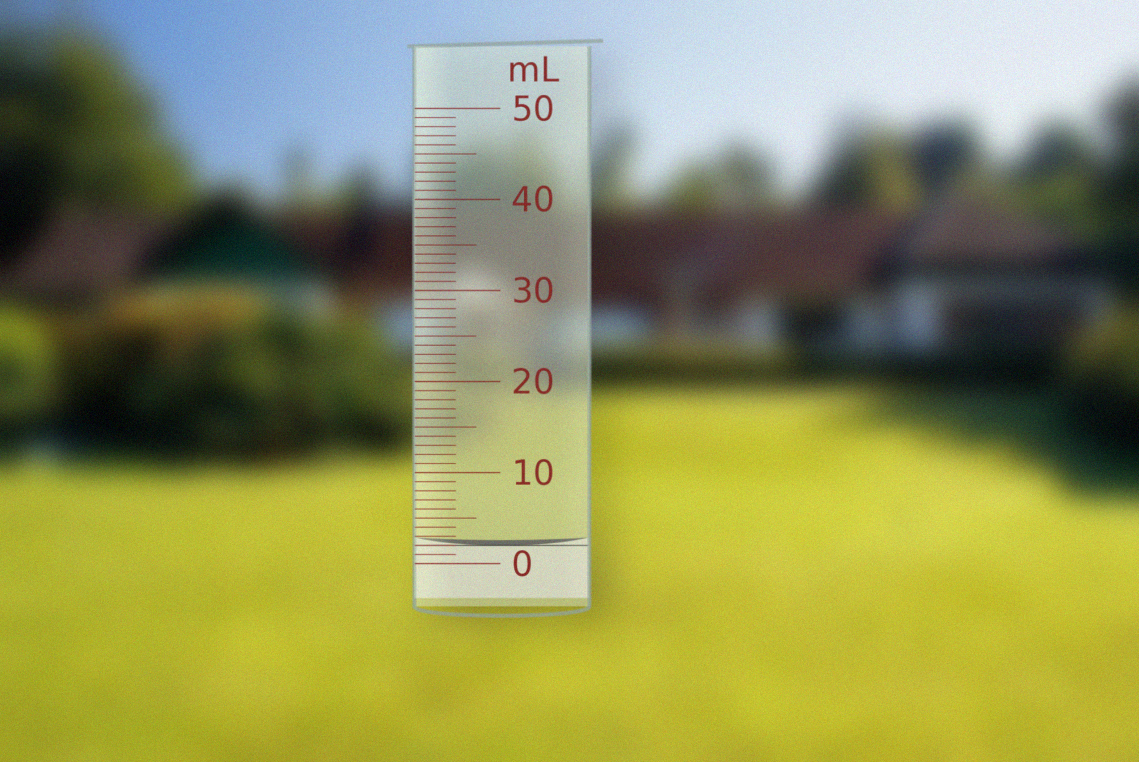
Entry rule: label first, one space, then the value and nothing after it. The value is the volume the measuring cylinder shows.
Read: 2 mL
